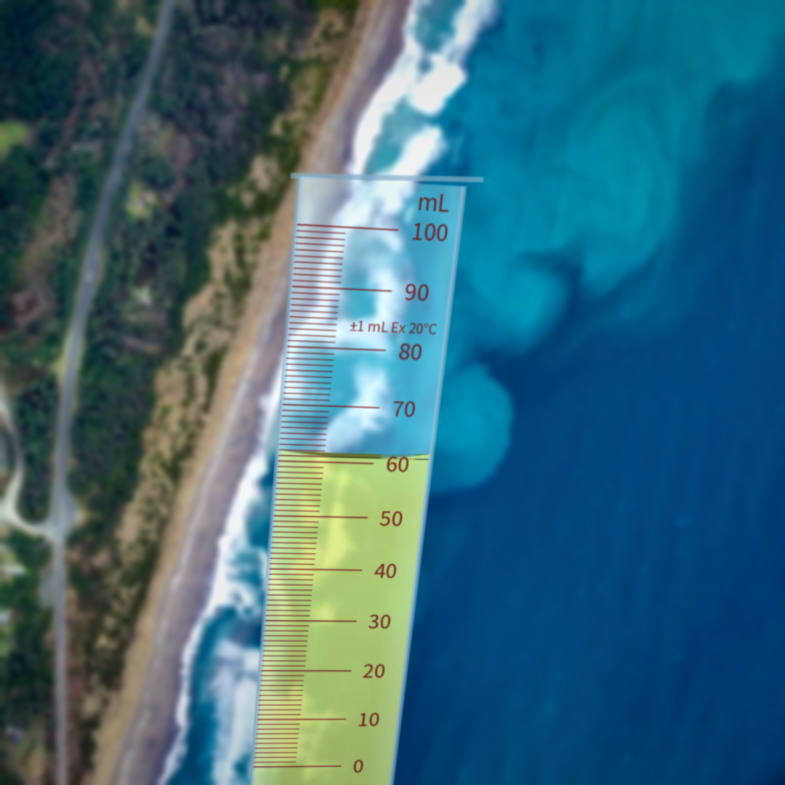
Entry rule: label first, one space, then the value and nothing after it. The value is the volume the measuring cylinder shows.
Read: 61 mL
